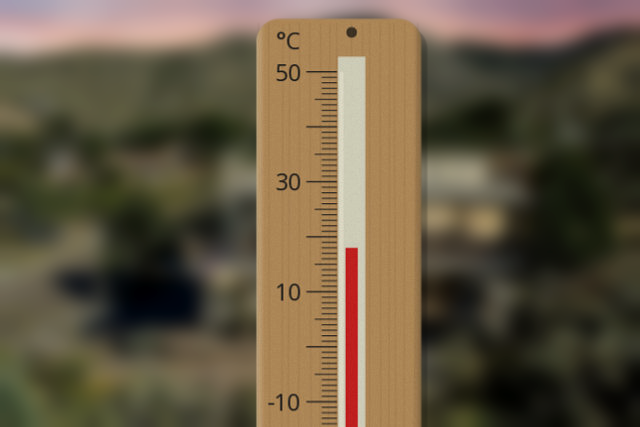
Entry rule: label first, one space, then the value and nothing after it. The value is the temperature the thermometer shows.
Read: 18 °C
